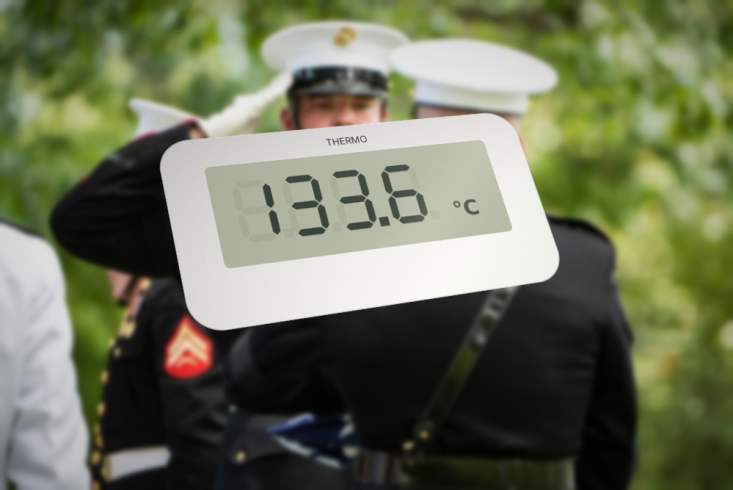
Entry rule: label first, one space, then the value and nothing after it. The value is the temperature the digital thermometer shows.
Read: 133.6 °C
